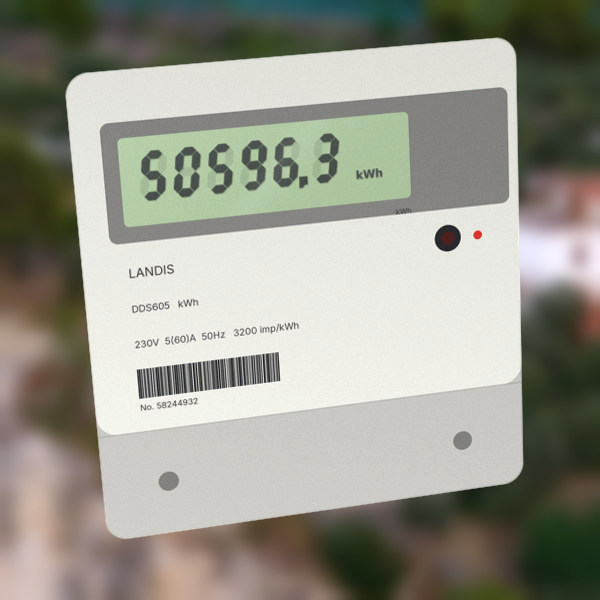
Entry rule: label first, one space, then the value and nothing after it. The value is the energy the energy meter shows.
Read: 50596.3 kWh
